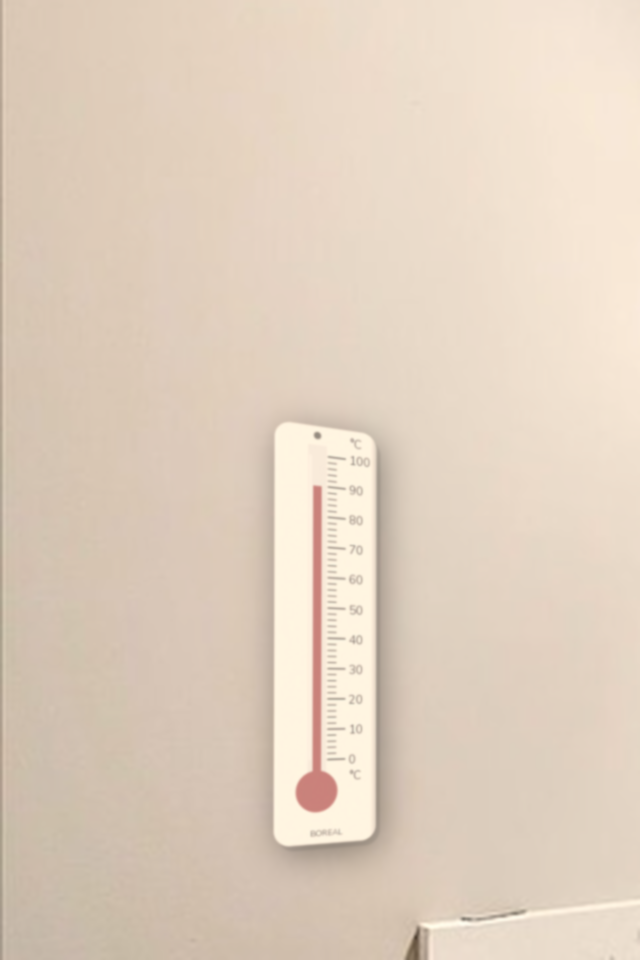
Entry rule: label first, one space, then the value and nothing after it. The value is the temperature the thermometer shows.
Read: 90 °C
